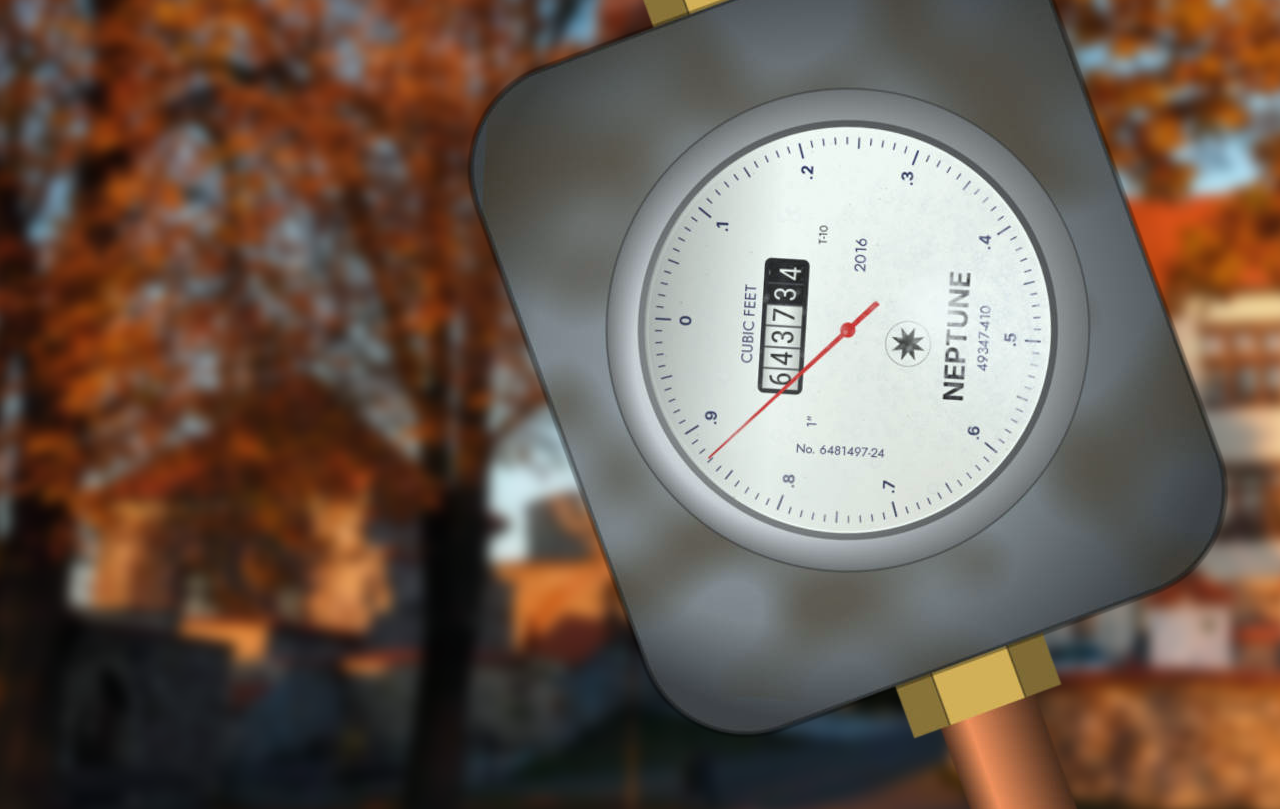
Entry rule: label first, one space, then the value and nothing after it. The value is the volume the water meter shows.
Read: 643733.87 ft³
